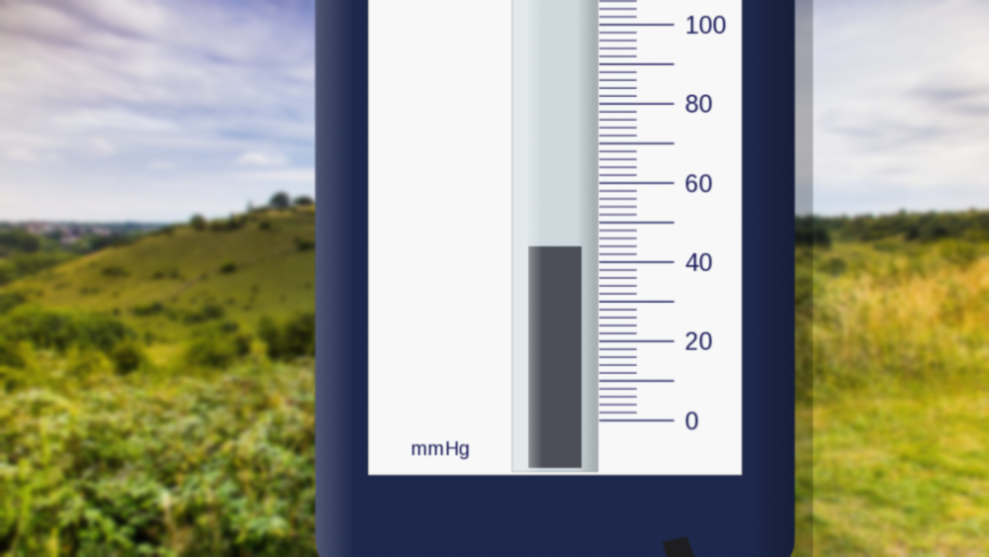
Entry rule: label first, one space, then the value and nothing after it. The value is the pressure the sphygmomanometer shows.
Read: 44 mmHg
